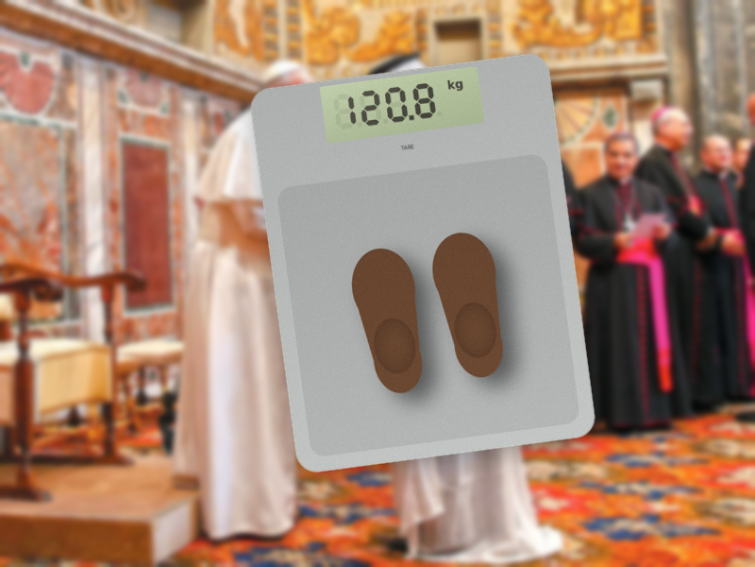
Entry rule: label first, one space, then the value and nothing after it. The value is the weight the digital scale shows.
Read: 120.8 kg
